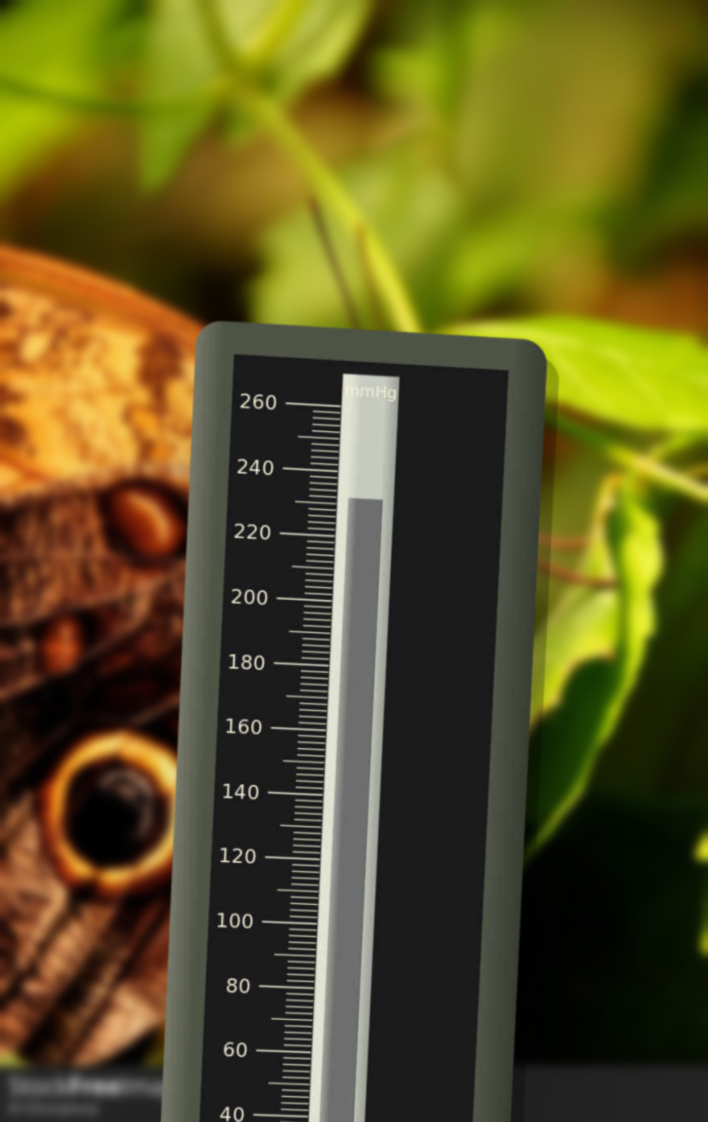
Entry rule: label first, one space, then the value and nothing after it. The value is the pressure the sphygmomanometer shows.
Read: 232 mmHg
